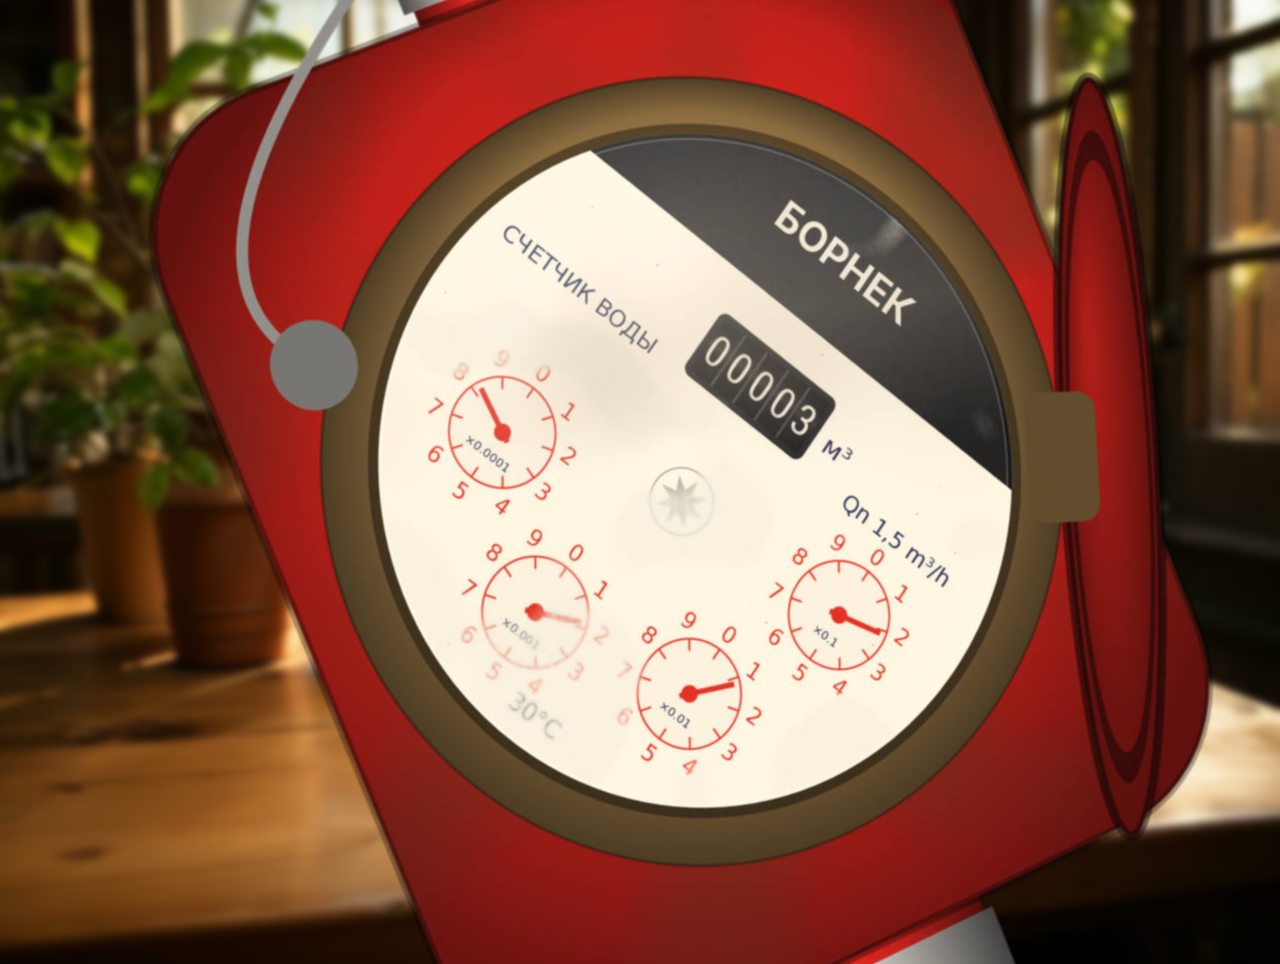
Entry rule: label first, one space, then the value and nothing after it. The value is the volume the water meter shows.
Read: 3.2118 m³
